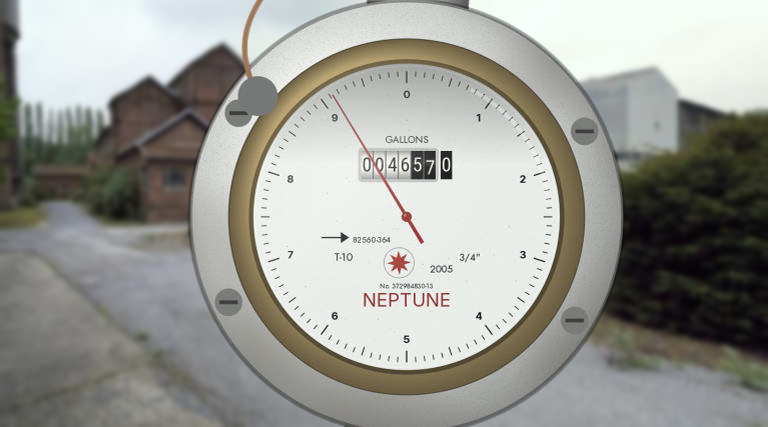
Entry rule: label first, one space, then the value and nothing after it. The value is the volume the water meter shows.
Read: 46569.1 gal
